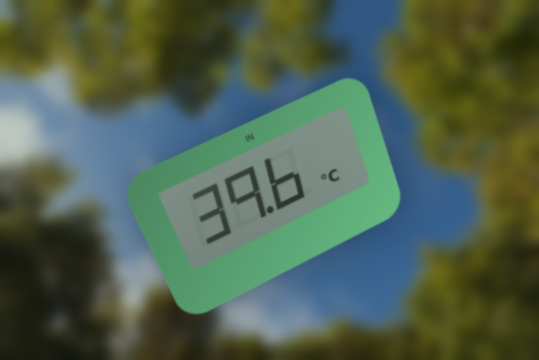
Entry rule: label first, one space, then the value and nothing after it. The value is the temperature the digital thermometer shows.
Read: 39.6 °C
